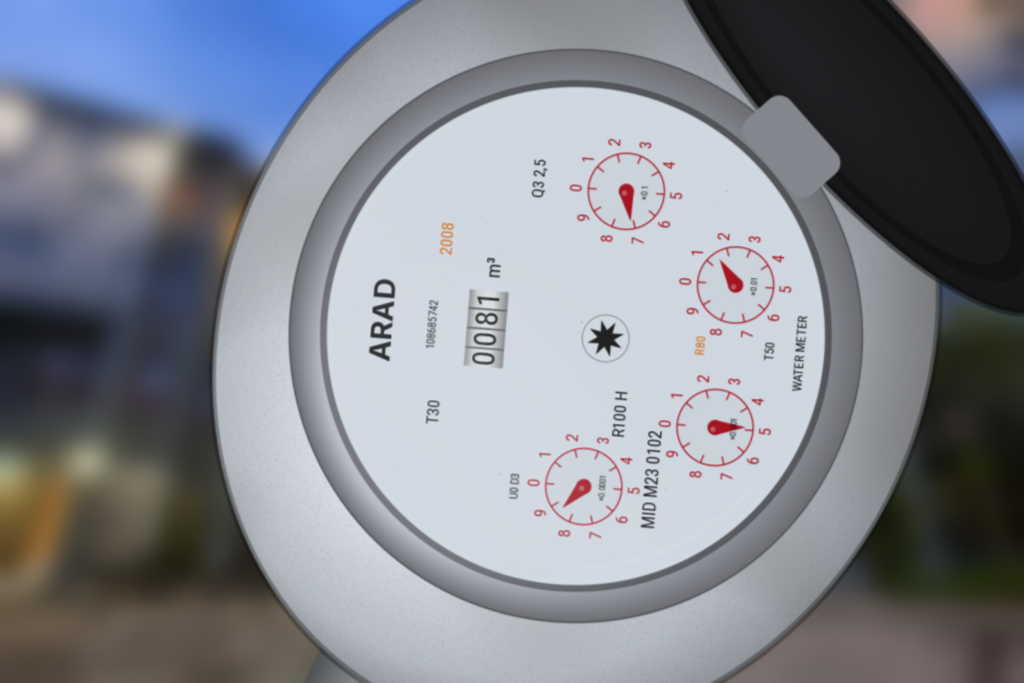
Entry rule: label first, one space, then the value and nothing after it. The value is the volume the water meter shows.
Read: 81.7148 m³
